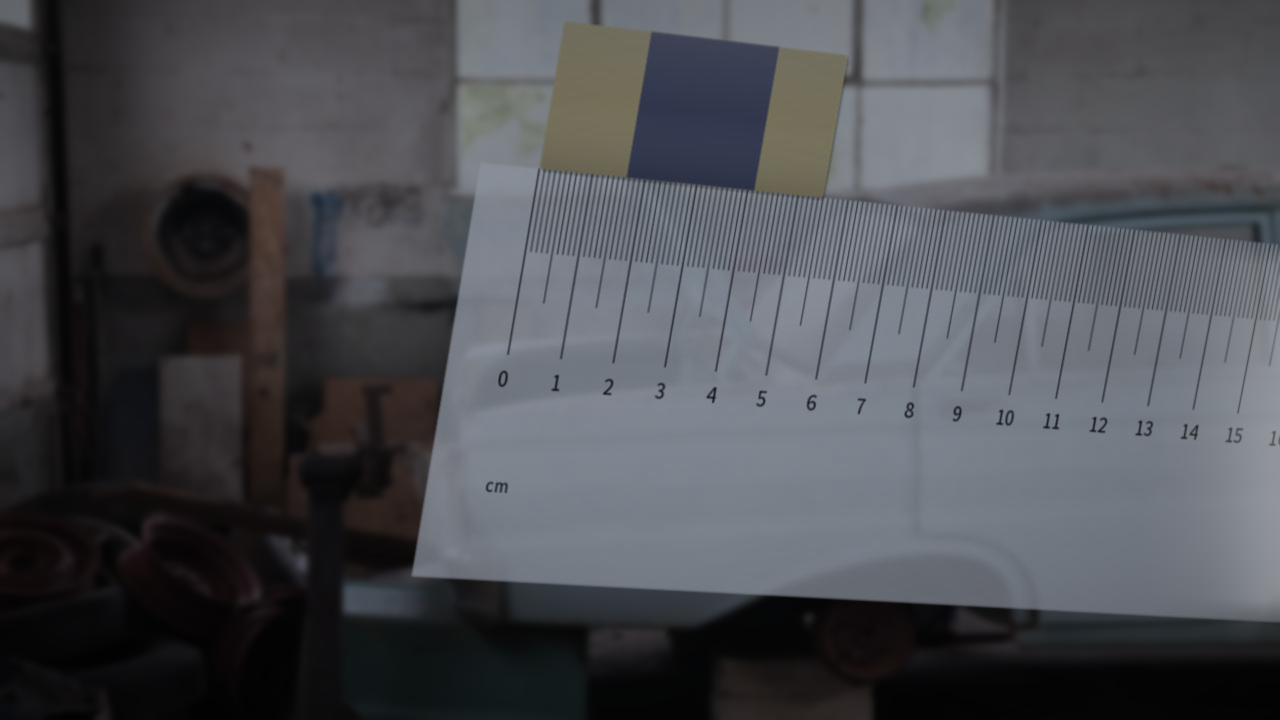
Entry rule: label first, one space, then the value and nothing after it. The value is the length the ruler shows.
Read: 5.5 cm
